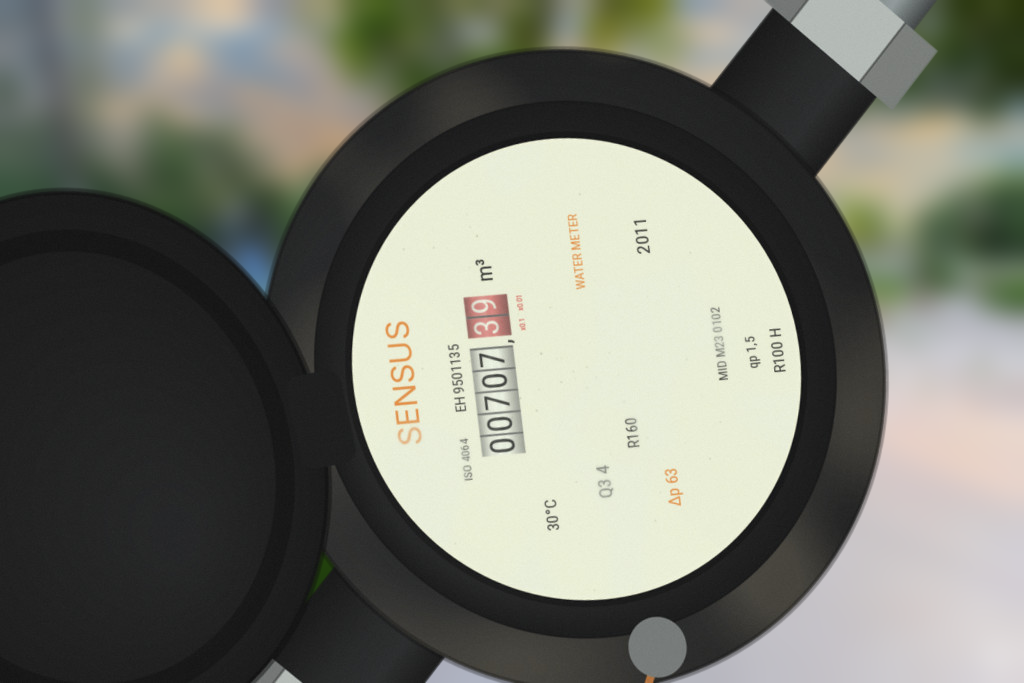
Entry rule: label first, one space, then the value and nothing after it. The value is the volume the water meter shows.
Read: 707.39 m³
